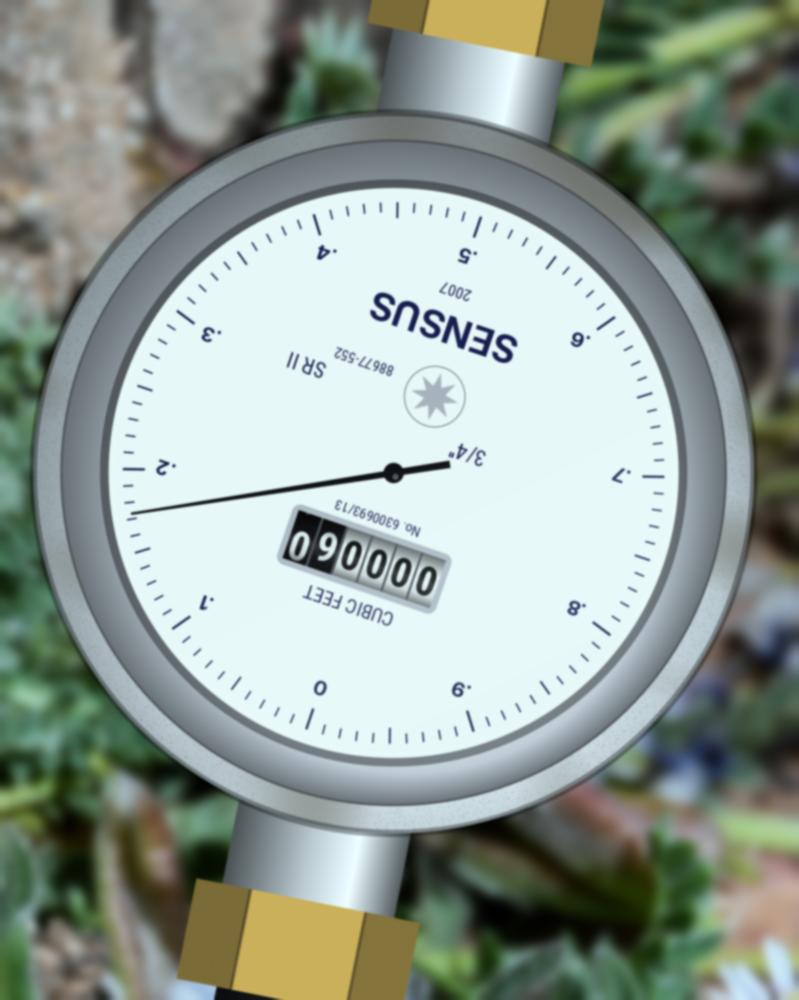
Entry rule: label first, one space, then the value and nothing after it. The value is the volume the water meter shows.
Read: 60.17 ft³
